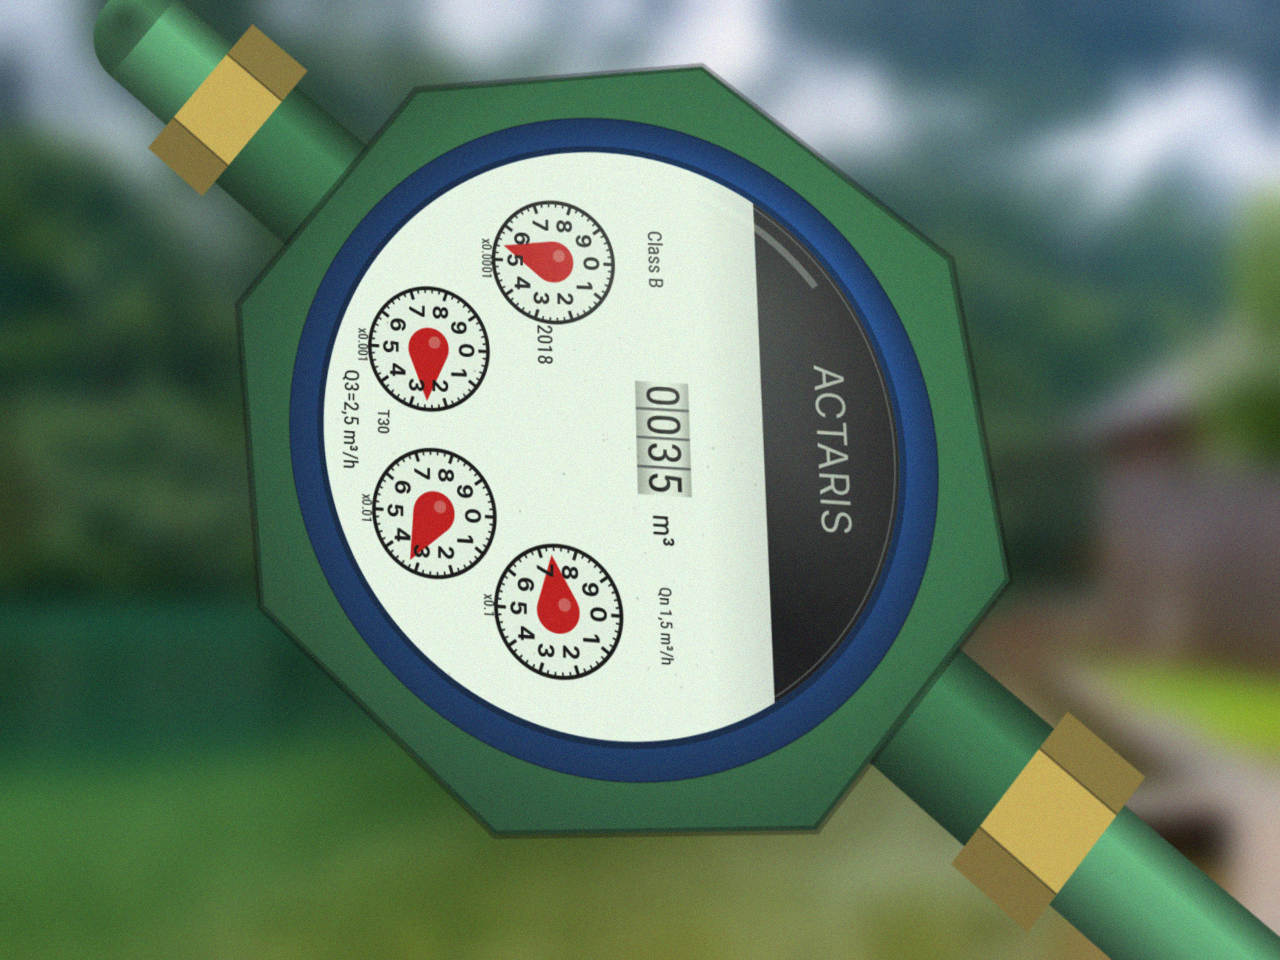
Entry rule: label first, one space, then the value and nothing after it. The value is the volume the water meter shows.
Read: 35.7325 m³
